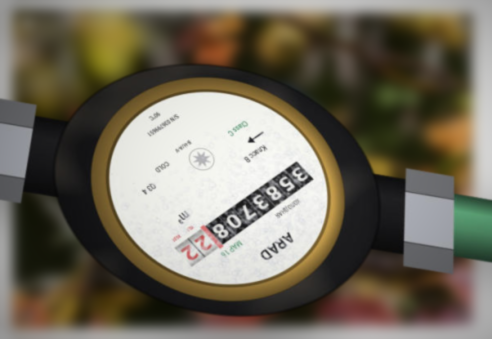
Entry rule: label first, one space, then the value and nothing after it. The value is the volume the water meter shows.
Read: 3583708.22 m³
